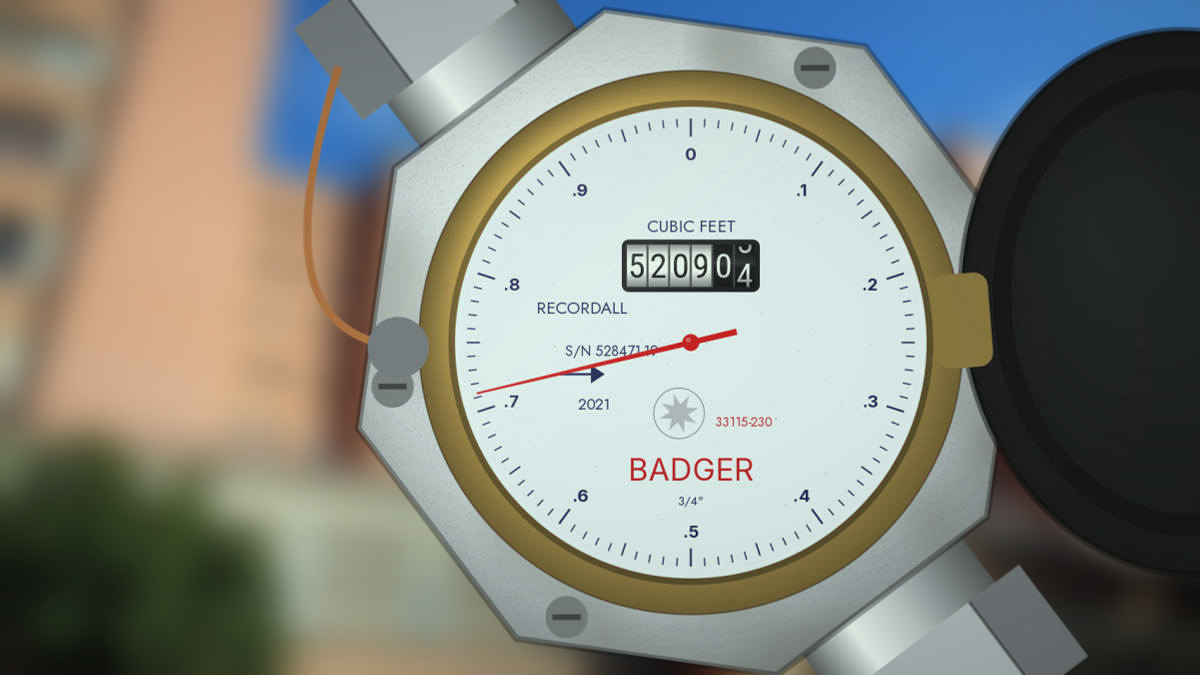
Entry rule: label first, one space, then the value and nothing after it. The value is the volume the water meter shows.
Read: 520903.71 ft³
